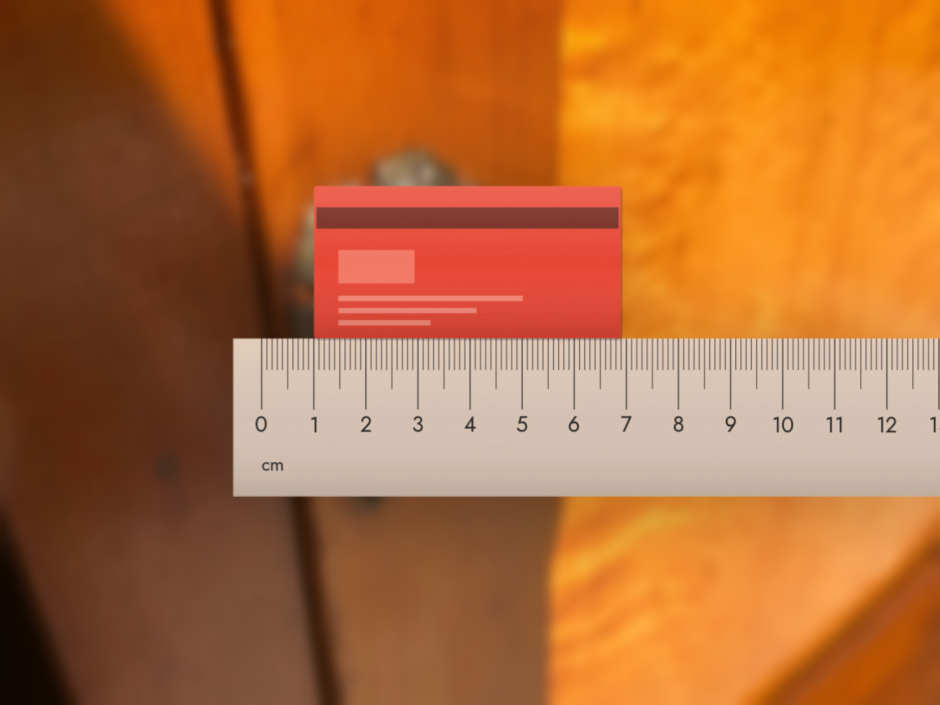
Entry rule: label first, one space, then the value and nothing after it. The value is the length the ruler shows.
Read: 5.9 cm
